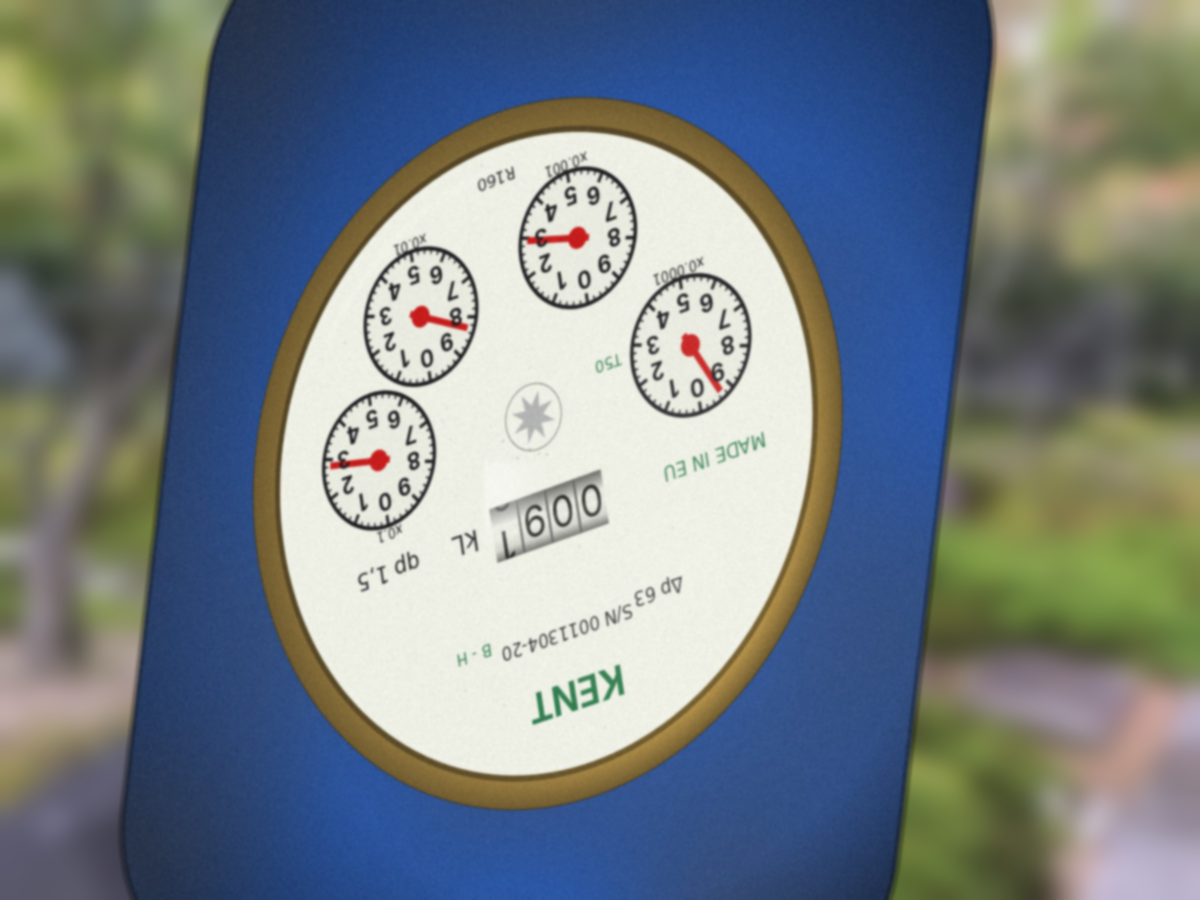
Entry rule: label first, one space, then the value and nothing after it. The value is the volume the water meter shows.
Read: 91.2829 kL
